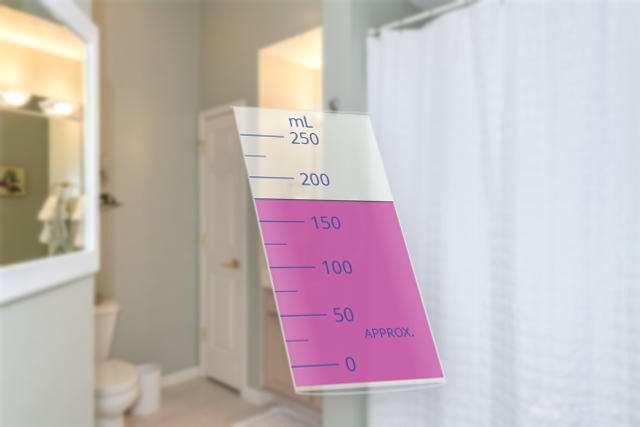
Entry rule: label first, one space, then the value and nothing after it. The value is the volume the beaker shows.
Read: 175 mL
